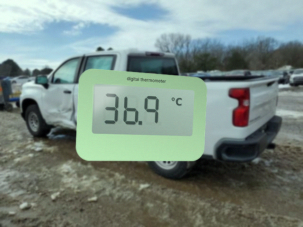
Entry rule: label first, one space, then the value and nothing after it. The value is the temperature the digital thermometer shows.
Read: 36.9 °C
